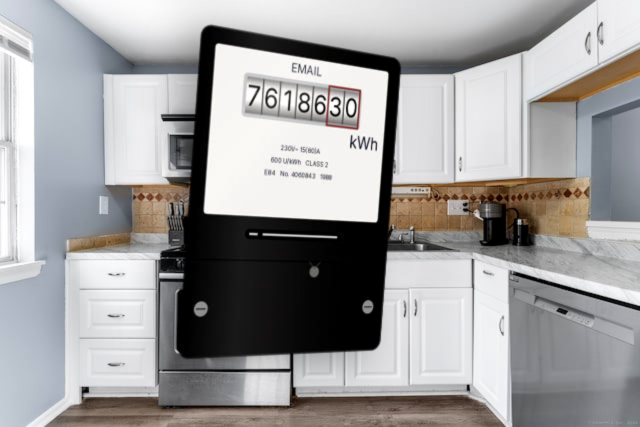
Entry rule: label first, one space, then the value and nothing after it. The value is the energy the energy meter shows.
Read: 76186.30 kWh
